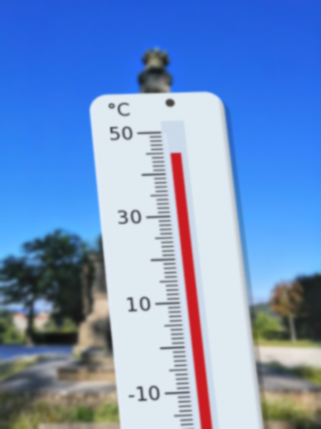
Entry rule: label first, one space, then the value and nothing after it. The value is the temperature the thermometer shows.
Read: 45 °C
